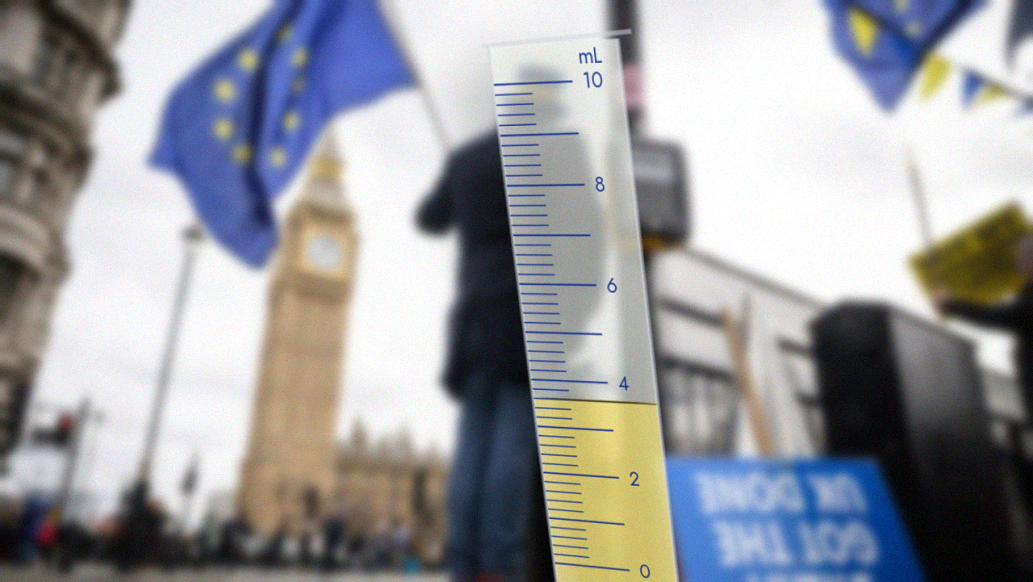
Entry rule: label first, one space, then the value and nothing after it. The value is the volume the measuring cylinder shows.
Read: 3.6 mL
